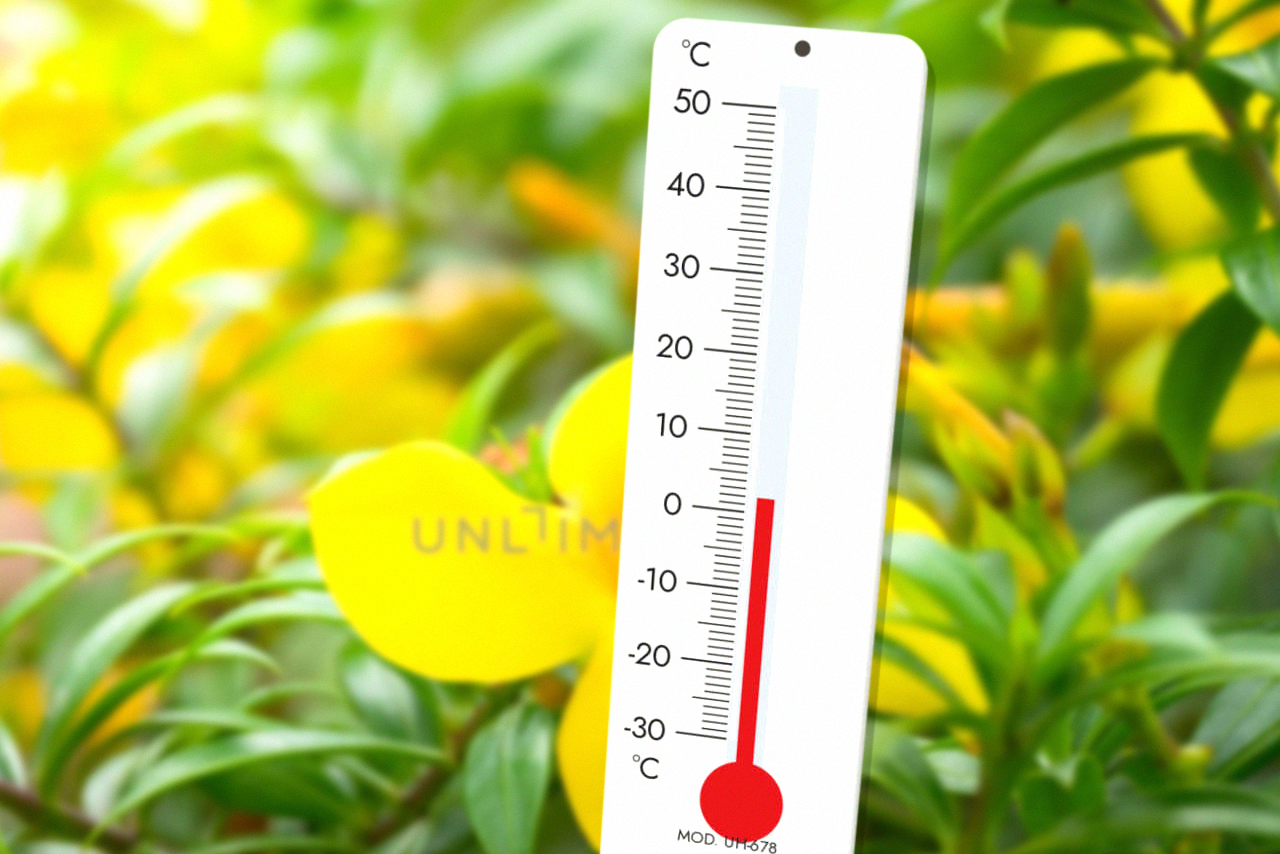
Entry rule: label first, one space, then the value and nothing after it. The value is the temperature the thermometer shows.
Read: 2 °C
